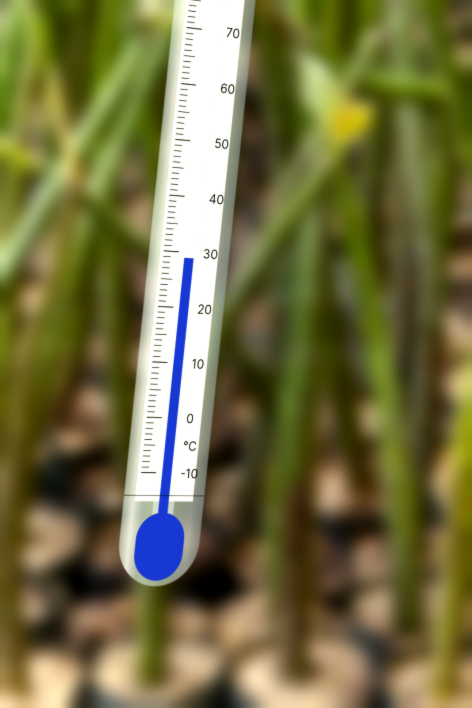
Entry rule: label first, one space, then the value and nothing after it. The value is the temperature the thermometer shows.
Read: 29 °C
